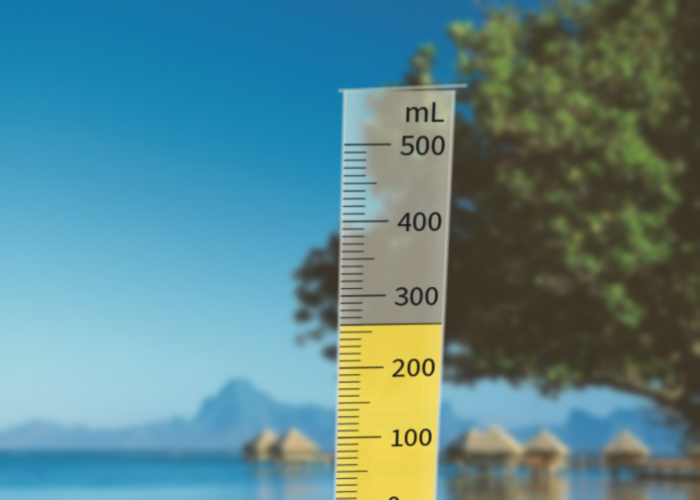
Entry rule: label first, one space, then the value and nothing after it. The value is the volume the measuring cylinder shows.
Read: 260 mL
